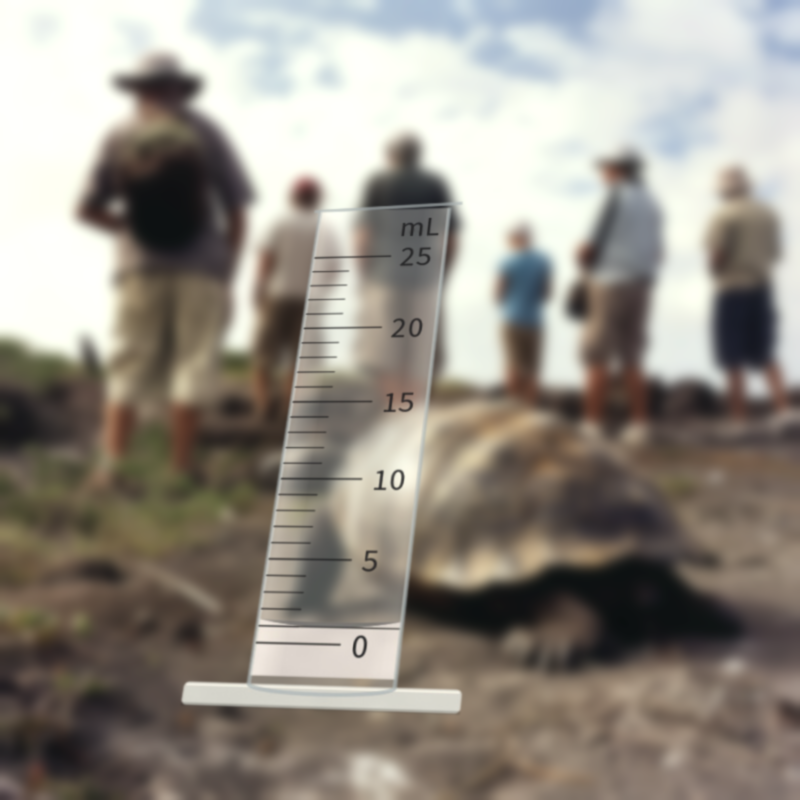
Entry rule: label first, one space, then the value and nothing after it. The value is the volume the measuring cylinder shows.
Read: 1 mL
